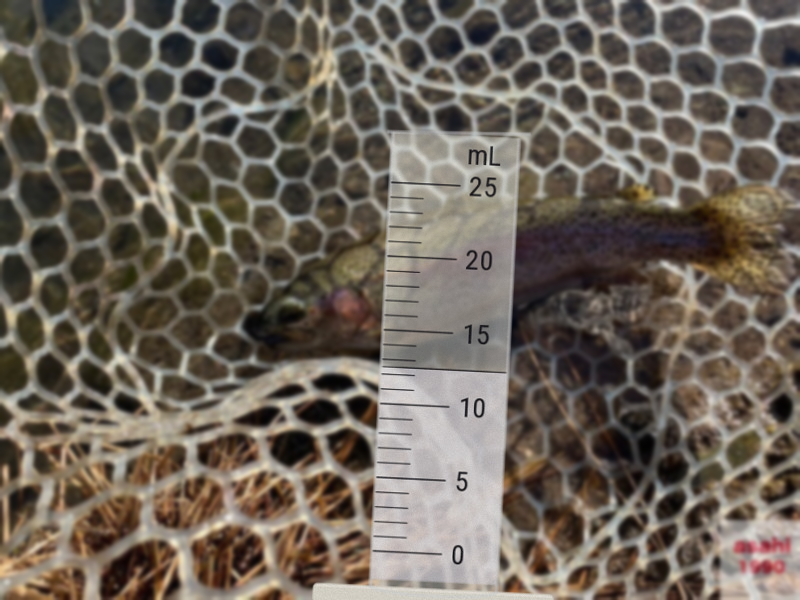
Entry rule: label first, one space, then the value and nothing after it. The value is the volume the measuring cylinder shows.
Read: 12.5 mL
